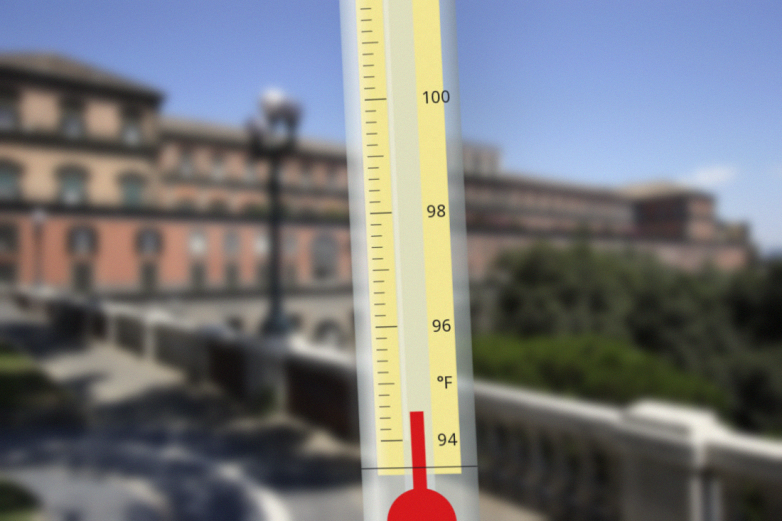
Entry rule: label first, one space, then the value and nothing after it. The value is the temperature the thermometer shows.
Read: 94.5 °F
